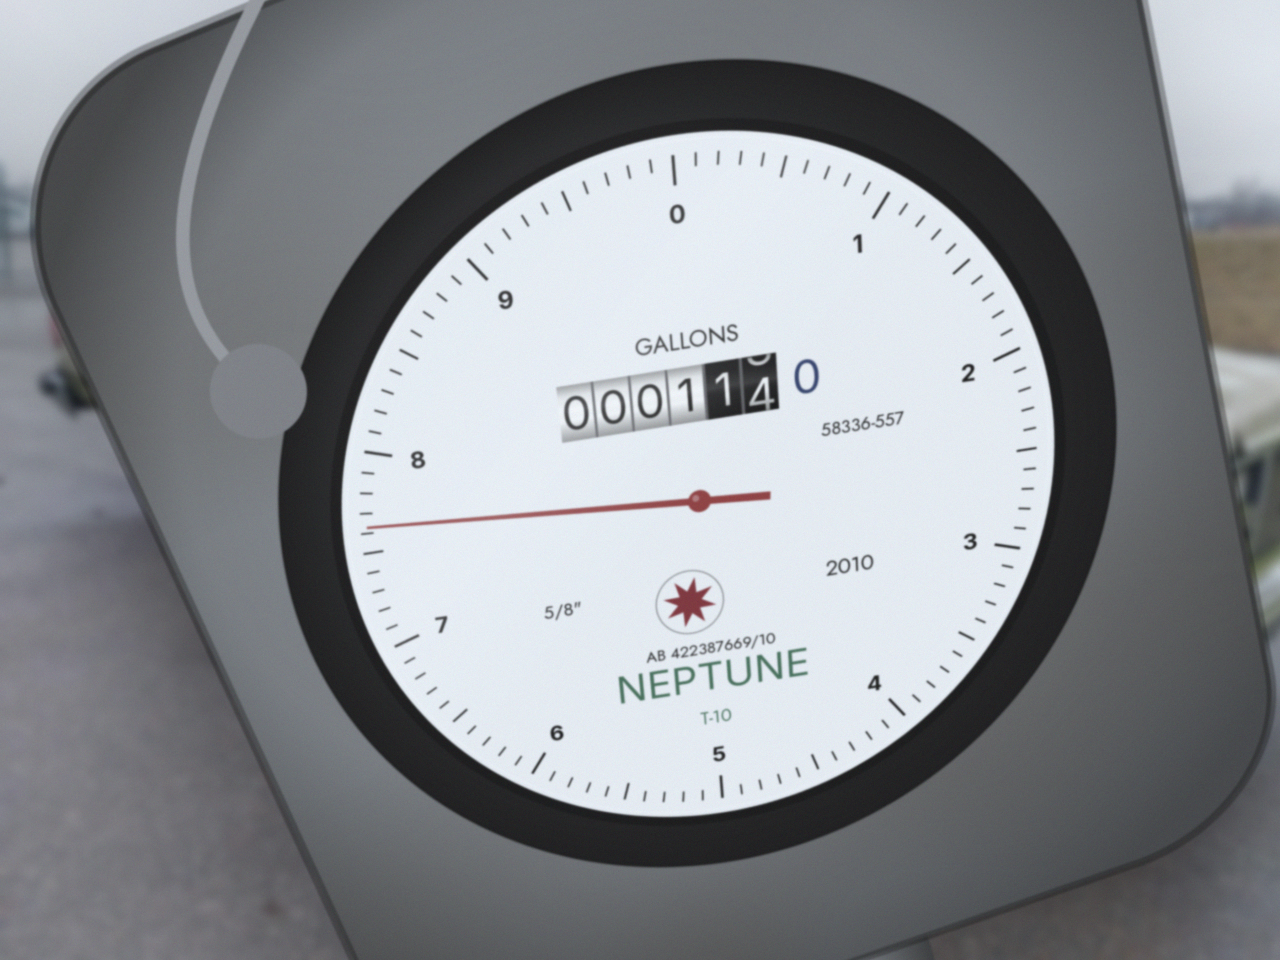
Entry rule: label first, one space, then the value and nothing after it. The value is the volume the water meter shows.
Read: 1137.6 gal
